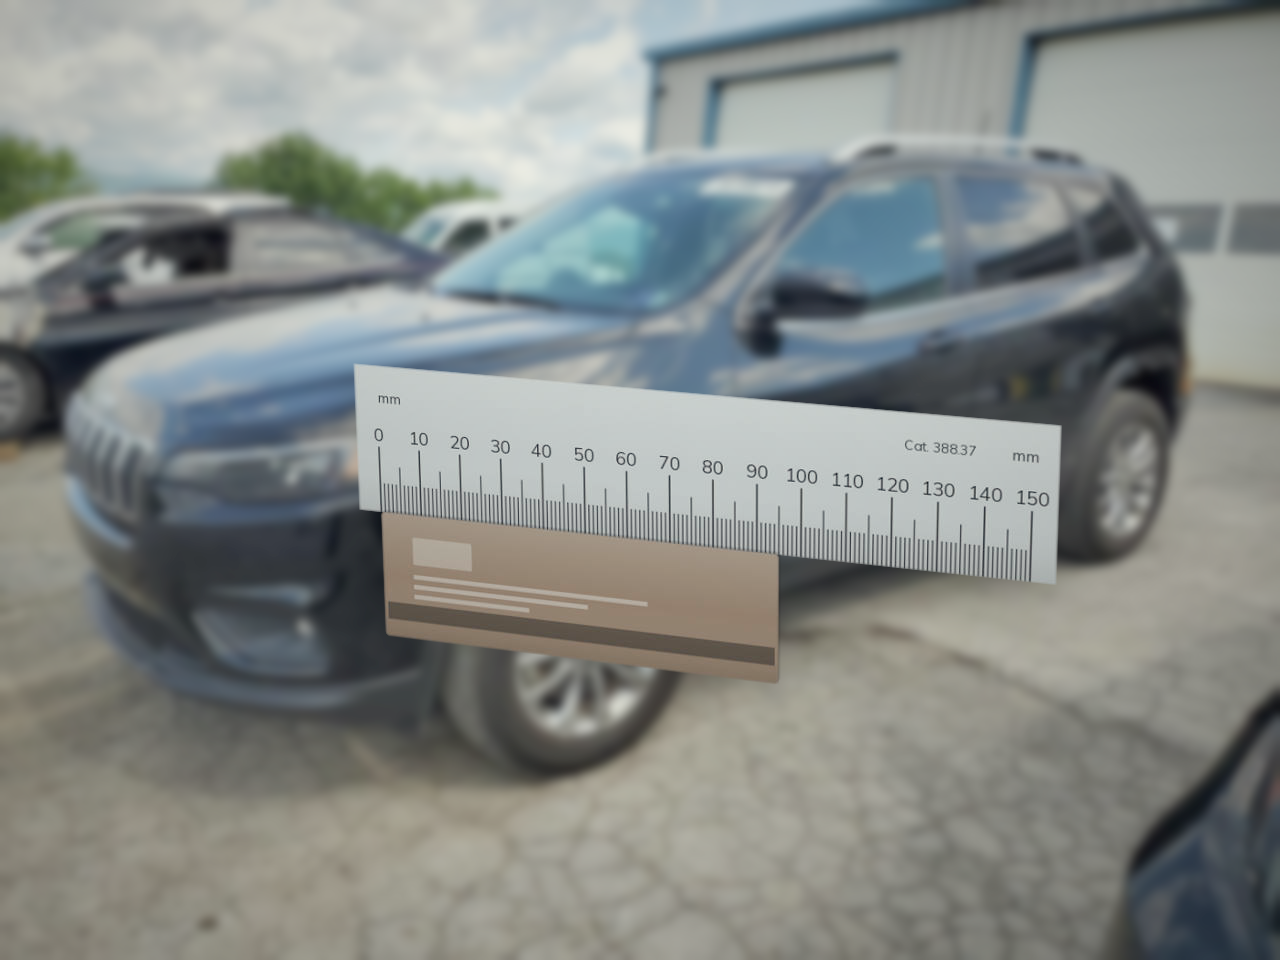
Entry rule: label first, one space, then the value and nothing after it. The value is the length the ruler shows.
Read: 95 mm
